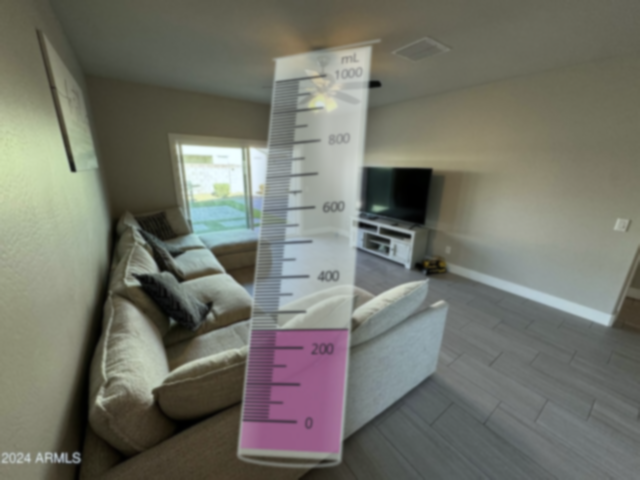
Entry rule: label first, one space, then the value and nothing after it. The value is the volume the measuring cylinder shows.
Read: 250 mL
